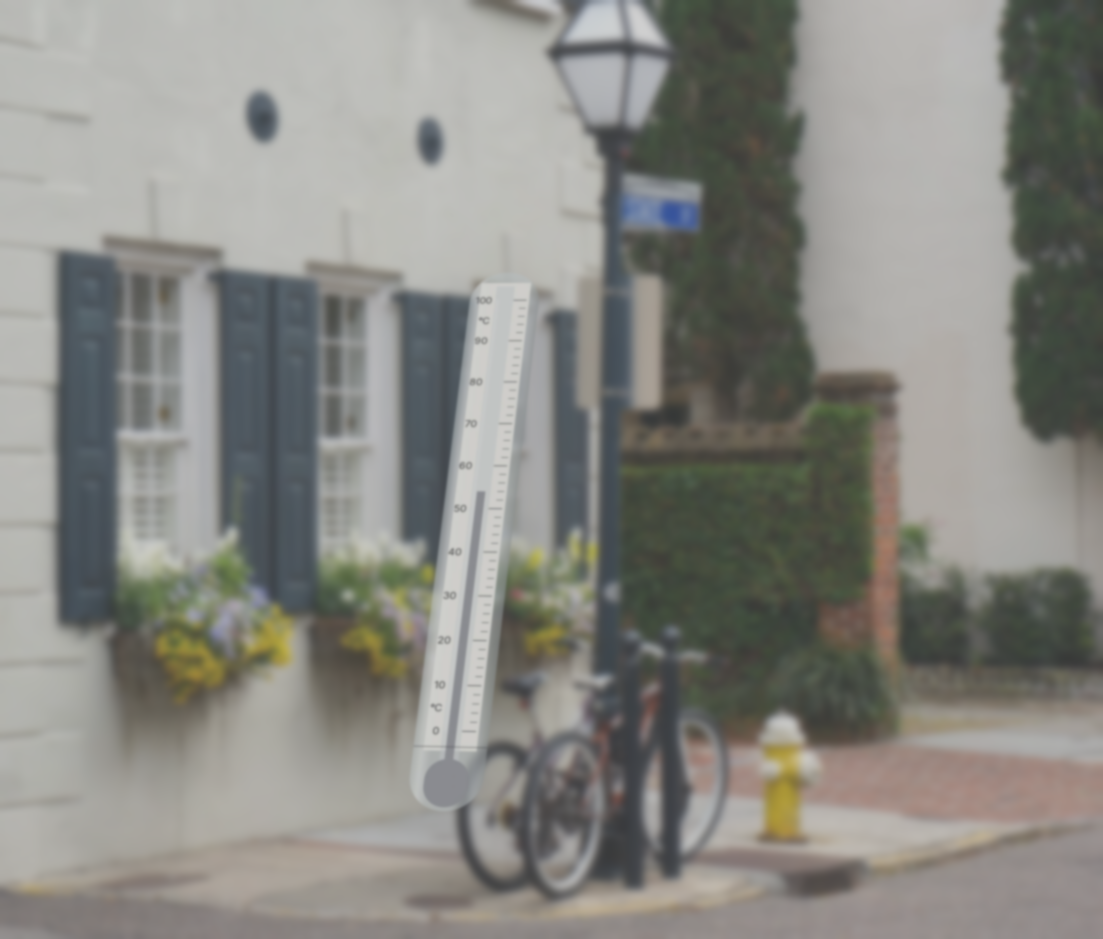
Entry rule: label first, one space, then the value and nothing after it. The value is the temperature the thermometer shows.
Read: 54 °C
